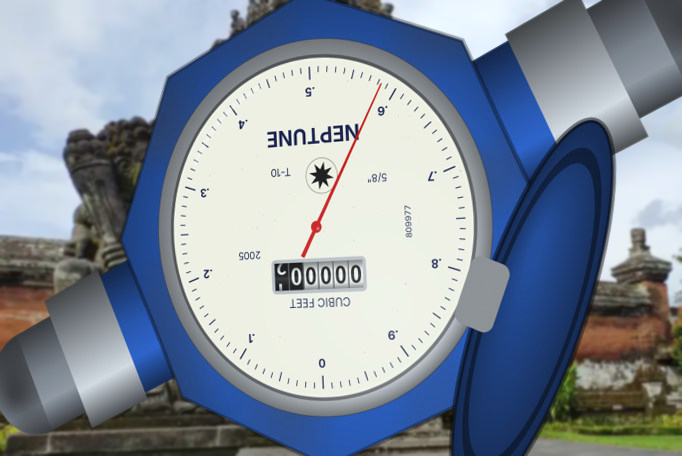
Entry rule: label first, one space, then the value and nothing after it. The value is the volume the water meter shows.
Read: 1.58 ft³
